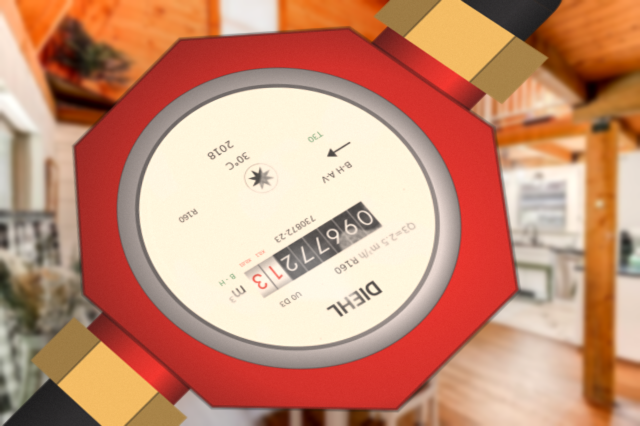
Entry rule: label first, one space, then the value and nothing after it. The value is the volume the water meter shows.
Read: 96772.13 m³
